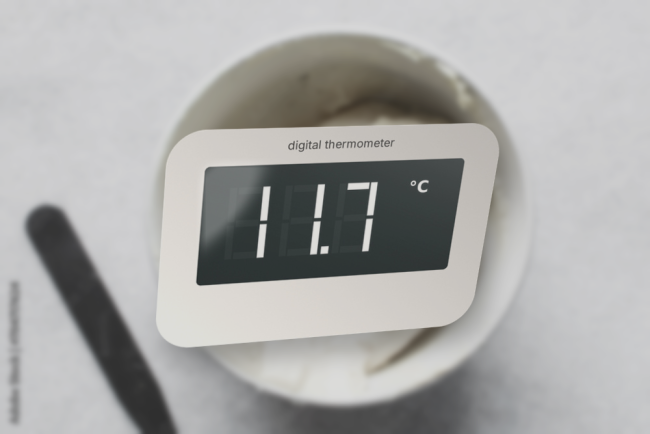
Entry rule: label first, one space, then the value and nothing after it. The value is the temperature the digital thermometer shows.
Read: 11.7 °C
